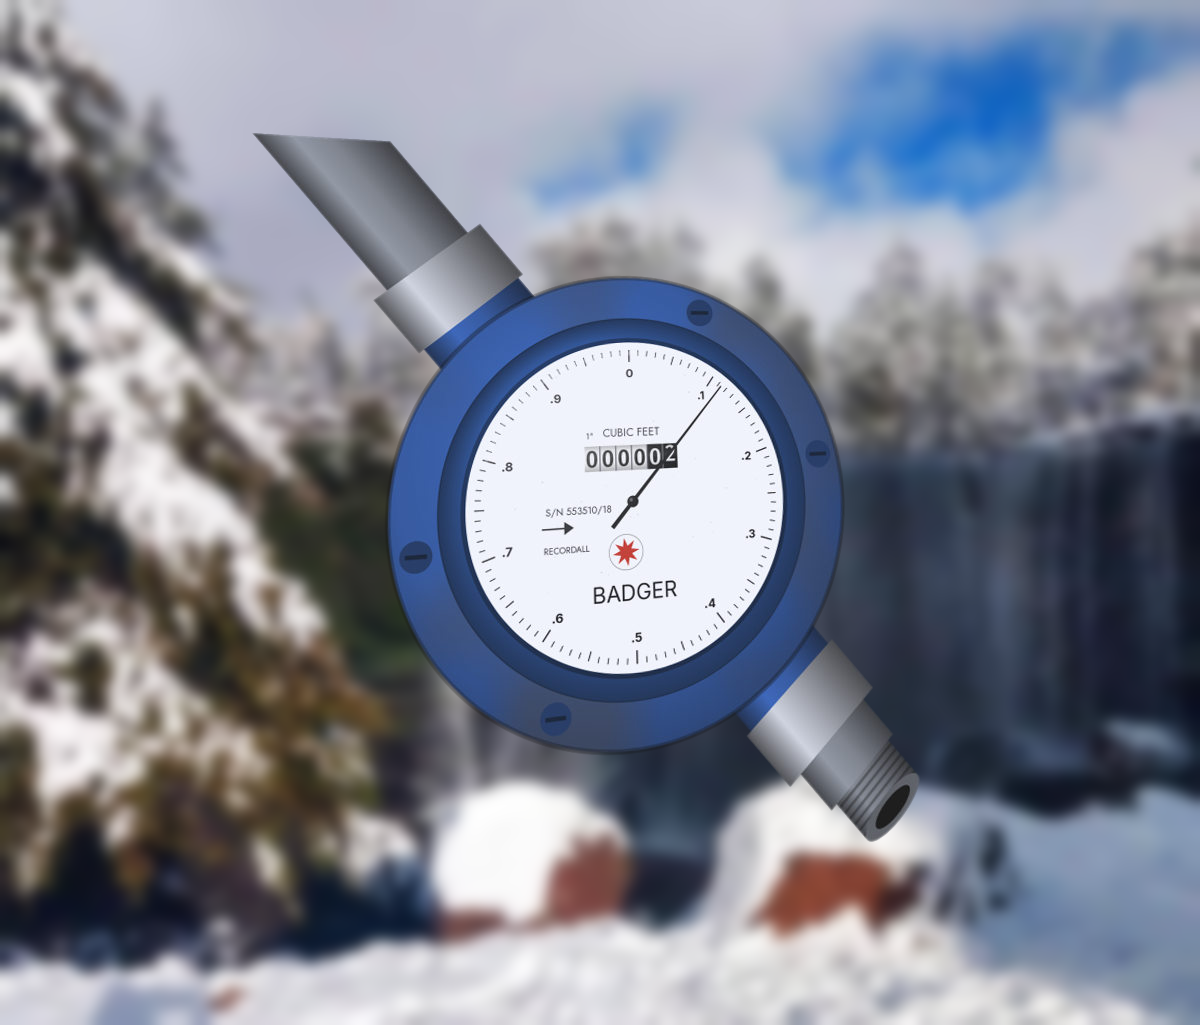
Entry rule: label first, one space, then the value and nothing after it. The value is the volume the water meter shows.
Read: 2.11 ft³
